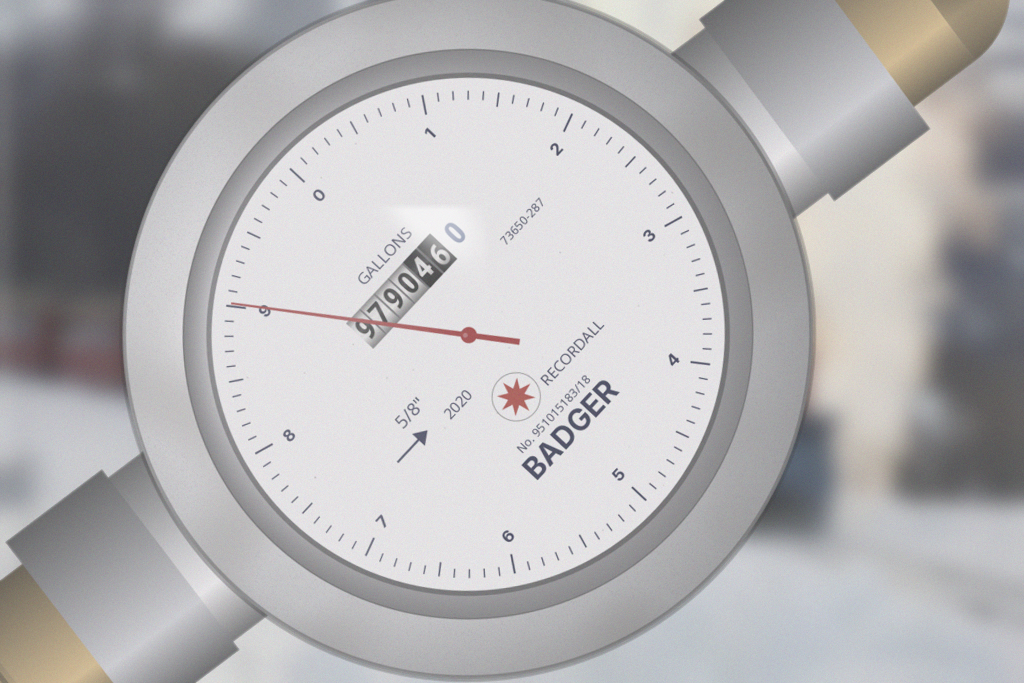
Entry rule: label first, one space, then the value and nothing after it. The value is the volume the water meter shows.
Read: 9790459.0 gal
